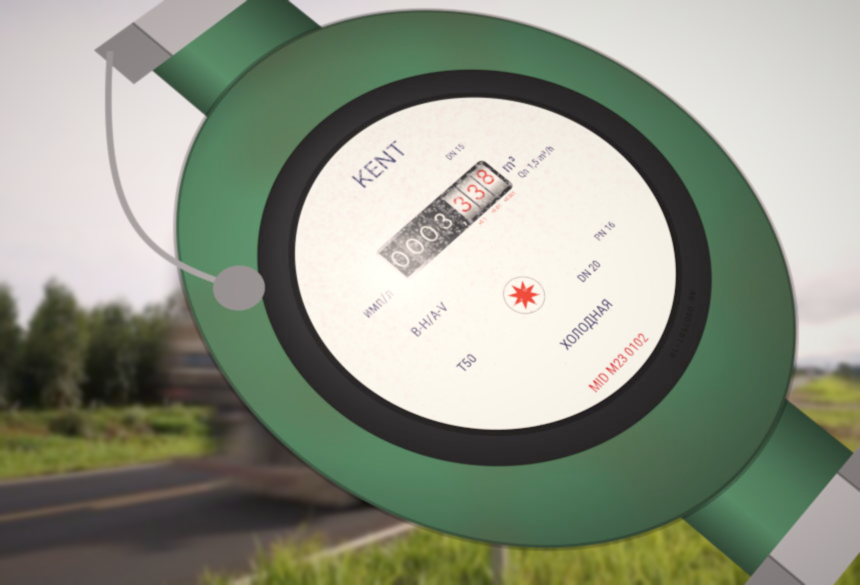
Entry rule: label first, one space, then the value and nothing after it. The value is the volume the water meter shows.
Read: 3.338 m³
